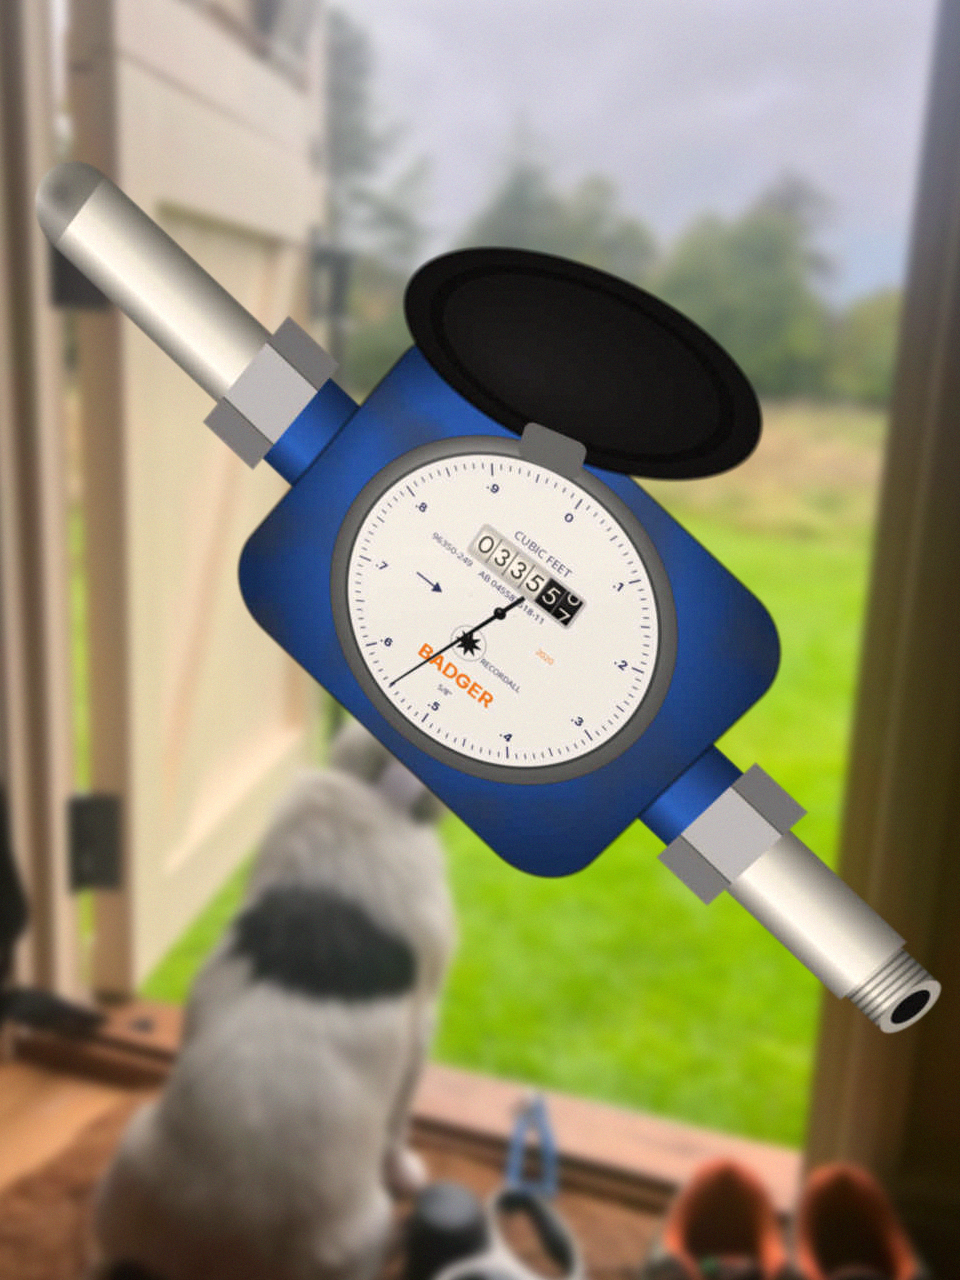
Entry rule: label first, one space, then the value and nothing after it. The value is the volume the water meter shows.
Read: 33556.55 ft³
